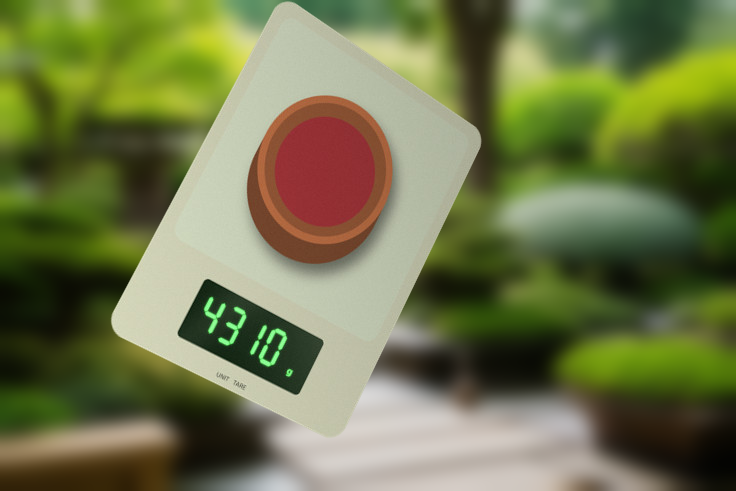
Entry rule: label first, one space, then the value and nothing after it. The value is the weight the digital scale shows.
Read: 4310 g
